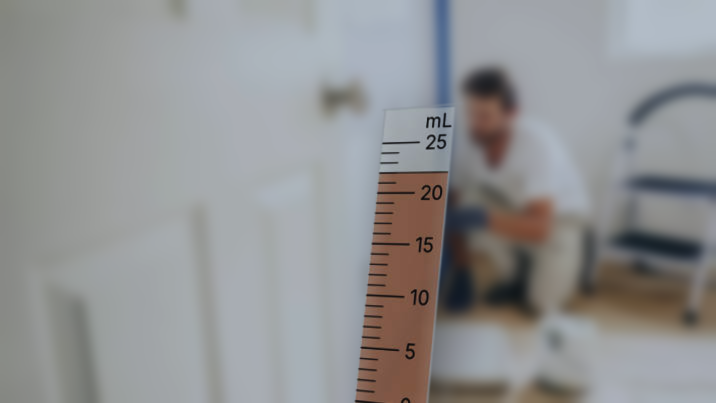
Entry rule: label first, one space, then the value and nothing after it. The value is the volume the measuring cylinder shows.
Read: 22 mL
